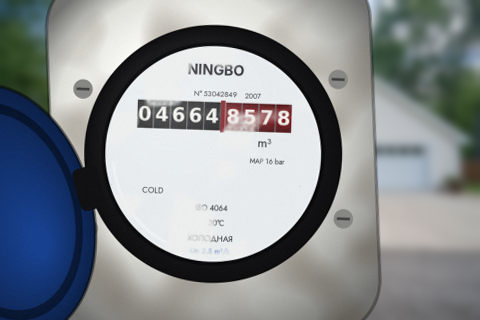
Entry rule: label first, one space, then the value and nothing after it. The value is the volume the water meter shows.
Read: 4664.8578 m³
